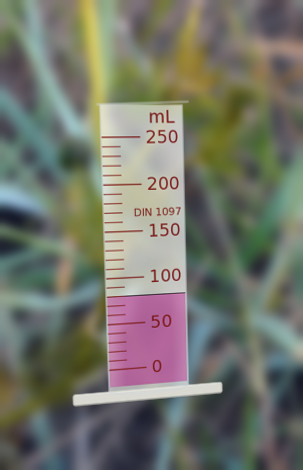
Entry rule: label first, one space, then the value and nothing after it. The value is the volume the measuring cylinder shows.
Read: 80 mL
